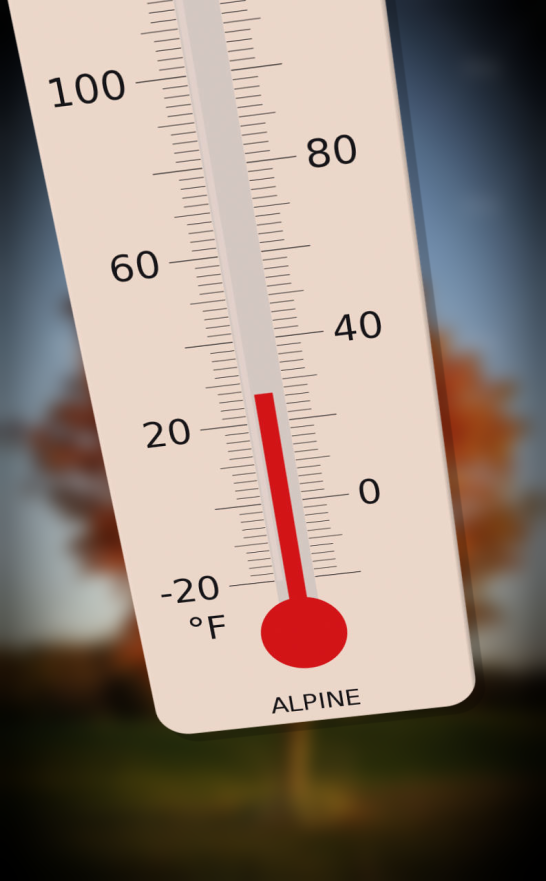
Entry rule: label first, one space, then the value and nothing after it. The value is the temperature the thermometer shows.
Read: 27 °F
